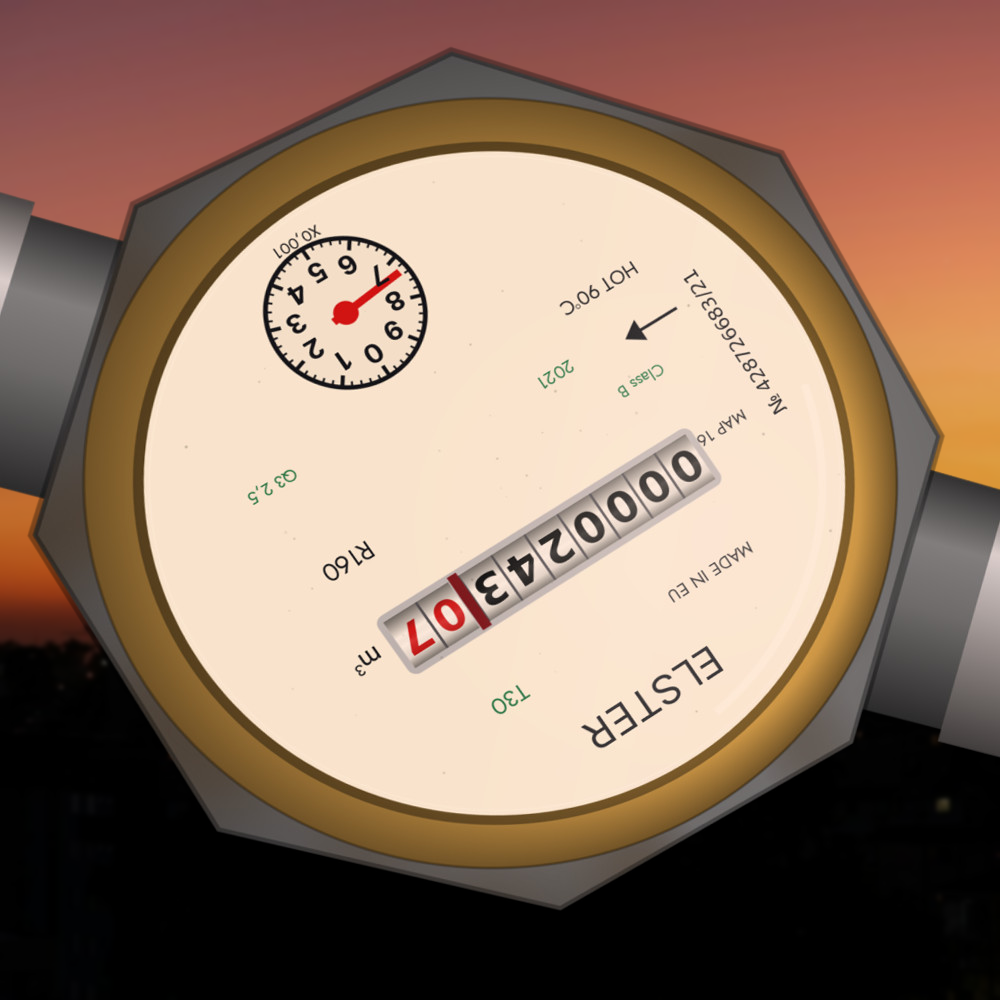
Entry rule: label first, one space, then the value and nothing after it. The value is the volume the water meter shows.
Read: 243.077 m³
